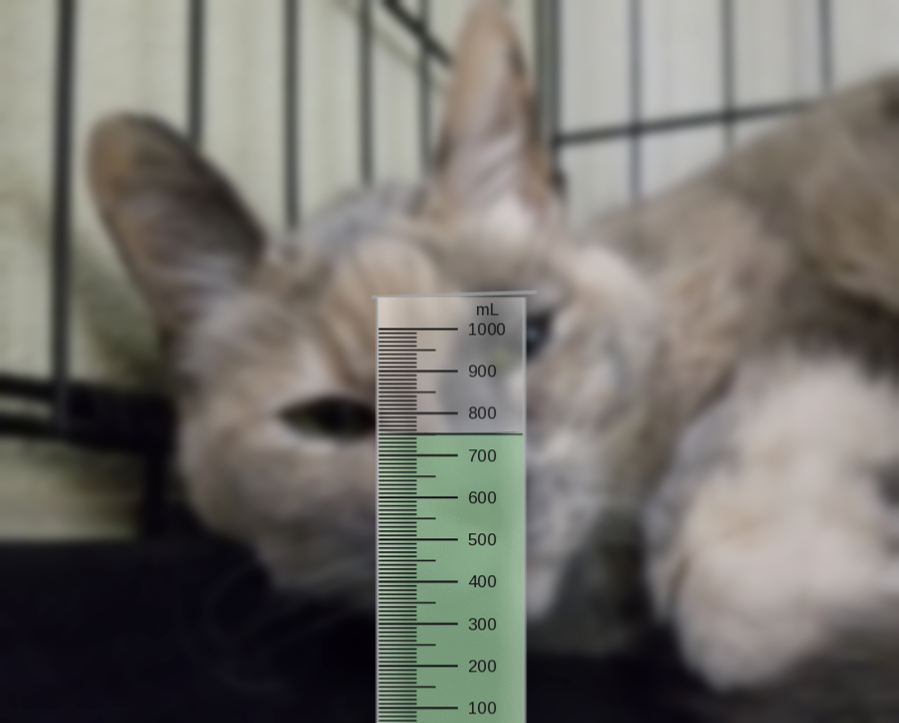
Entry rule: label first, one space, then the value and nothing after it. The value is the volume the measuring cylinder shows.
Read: 750 mL
